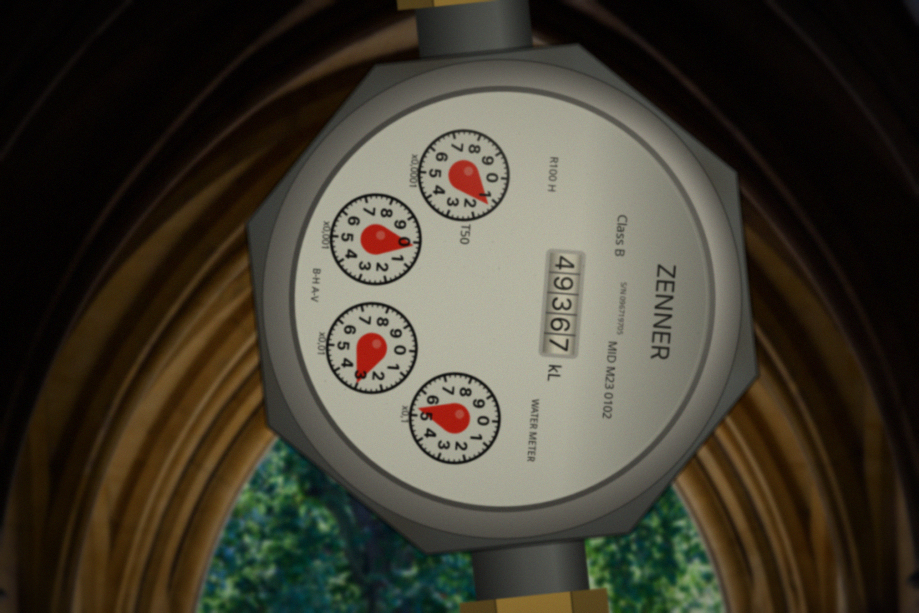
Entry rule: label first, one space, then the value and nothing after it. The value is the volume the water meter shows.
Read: 49367.5301 kL
